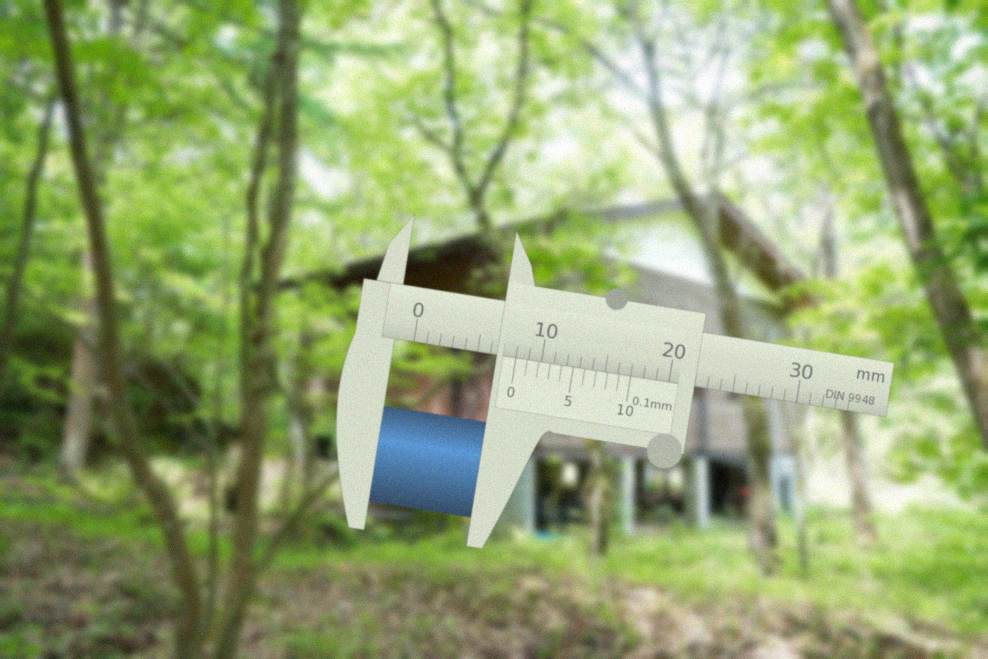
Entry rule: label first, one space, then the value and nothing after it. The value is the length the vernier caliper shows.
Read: 8.0 mm
